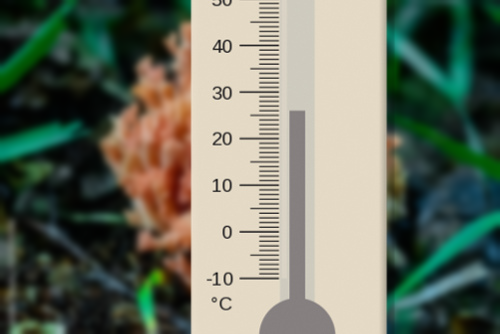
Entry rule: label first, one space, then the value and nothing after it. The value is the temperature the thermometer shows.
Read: 26 °C
